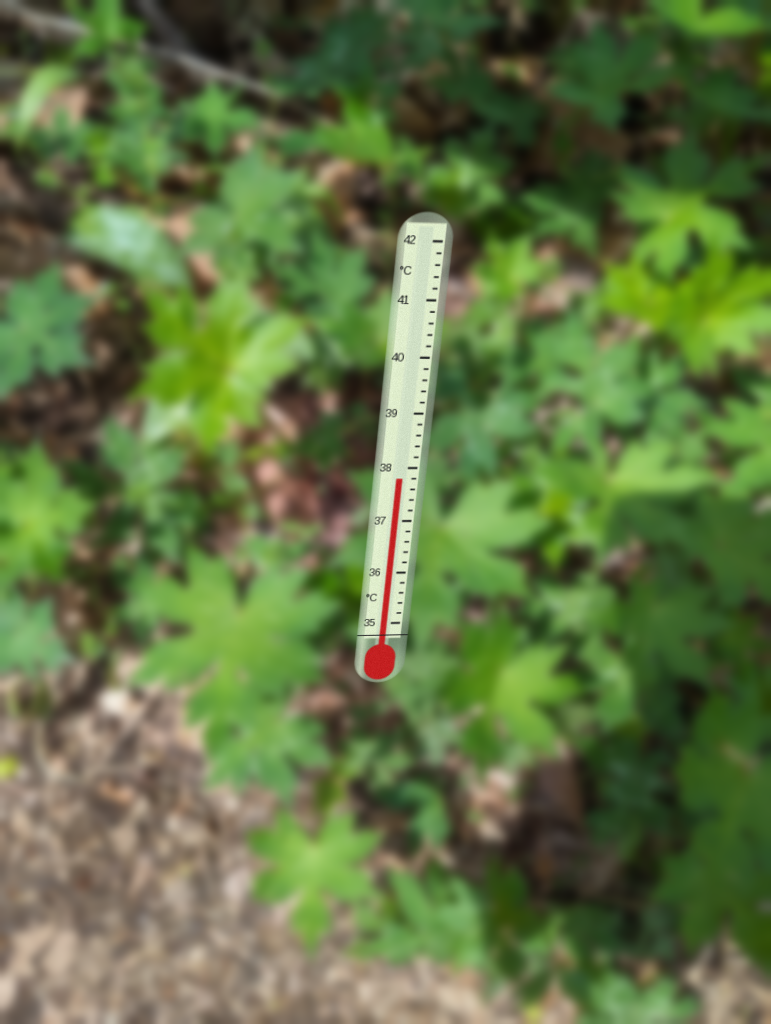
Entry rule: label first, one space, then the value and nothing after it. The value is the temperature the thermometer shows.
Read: 37.8 °C
